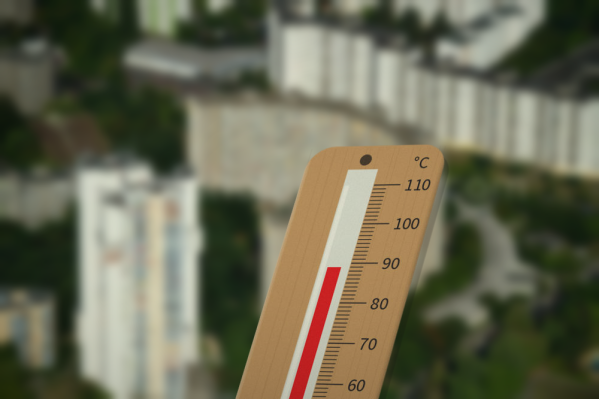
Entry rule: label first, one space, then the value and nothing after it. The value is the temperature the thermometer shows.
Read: 89 °C
